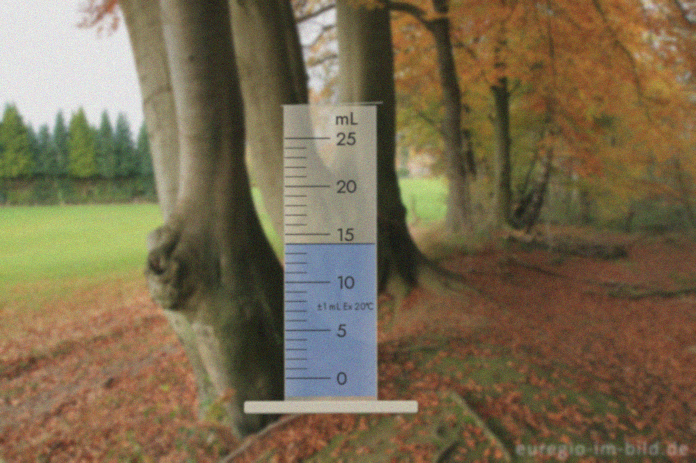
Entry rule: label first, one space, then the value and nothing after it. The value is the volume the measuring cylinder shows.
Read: 14 mL
